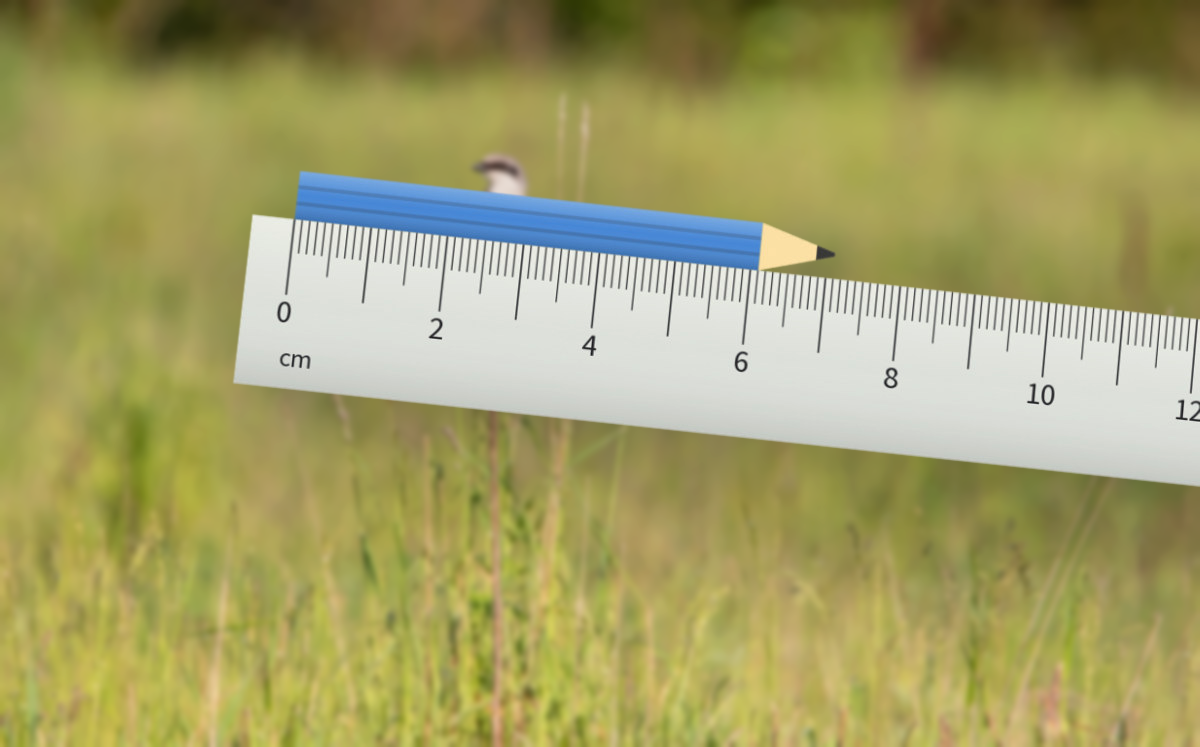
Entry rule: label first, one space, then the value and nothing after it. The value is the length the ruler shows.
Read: 7.1 cm
